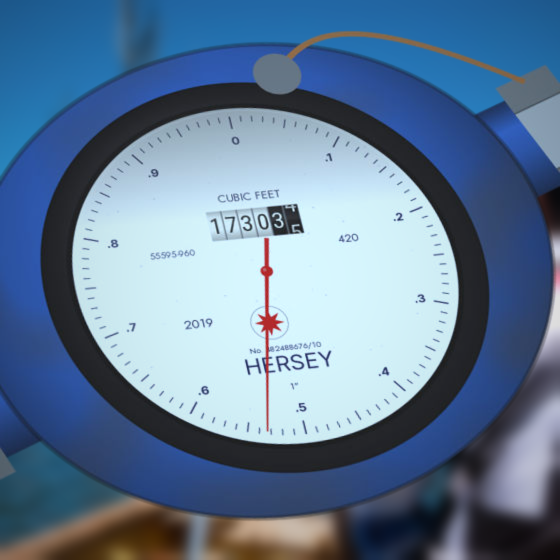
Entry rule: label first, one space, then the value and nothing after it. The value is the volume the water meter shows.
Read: 173034.53 ft³
